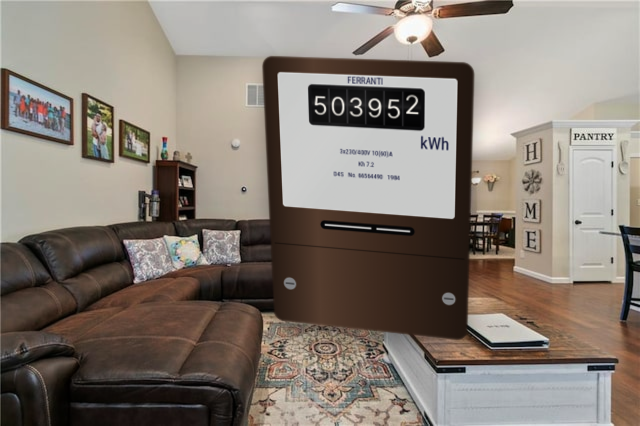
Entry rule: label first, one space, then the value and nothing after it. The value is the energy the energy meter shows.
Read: 503952 kWh
